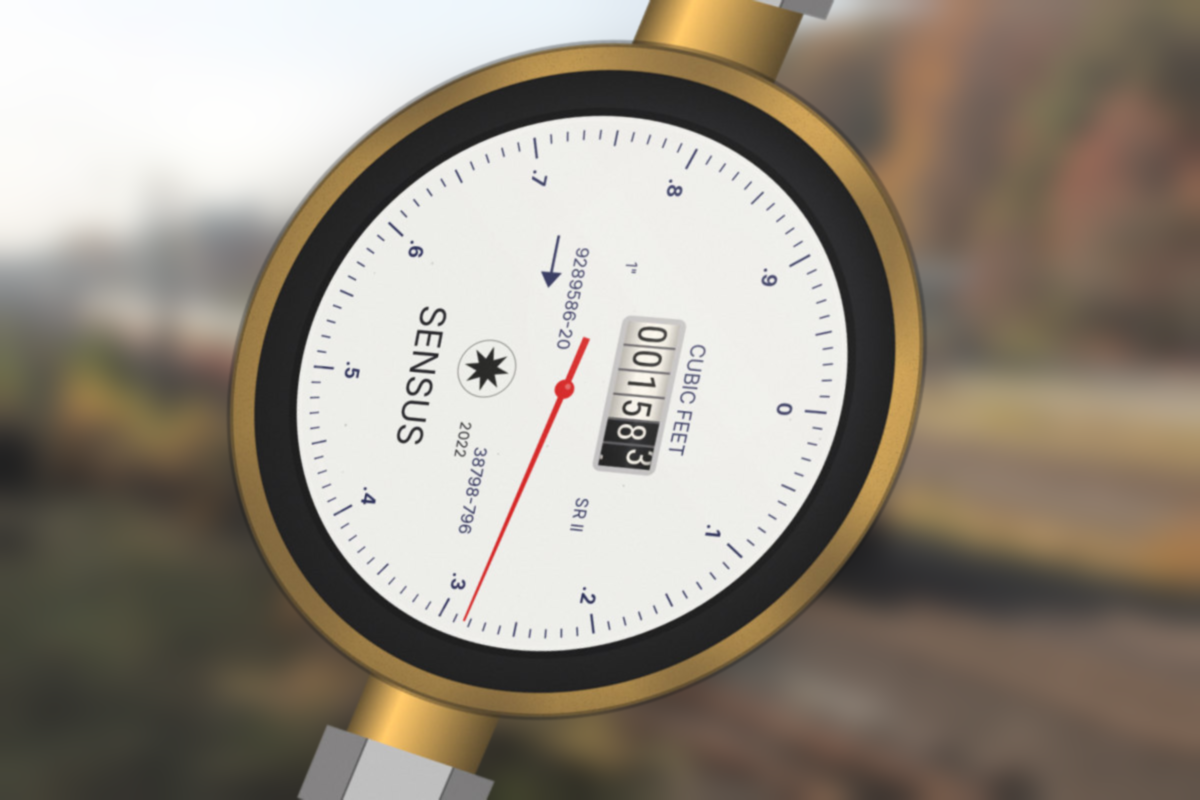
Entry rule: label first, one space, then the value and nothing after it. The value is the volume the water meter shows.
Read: 1583.28 ft³
